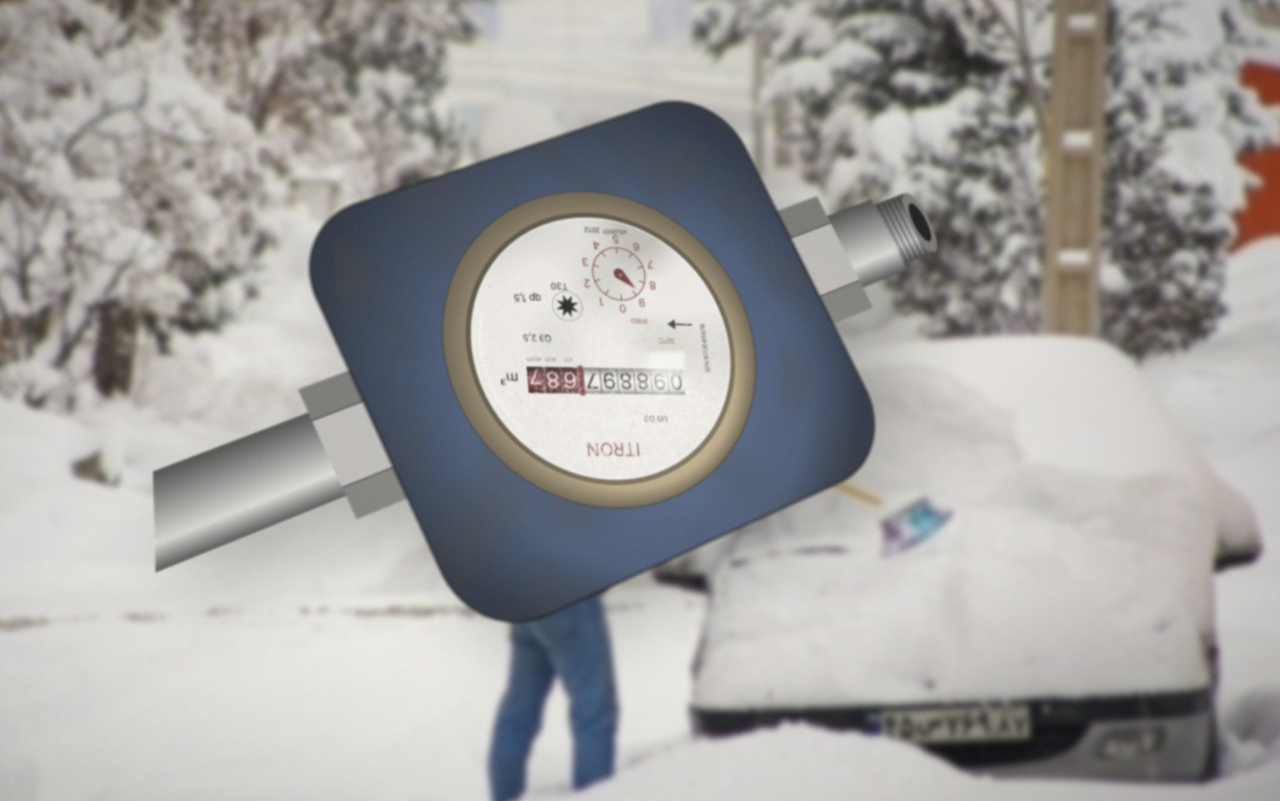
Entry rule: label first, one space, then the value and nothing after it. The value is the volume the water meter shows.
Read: 98897.6868 m³
